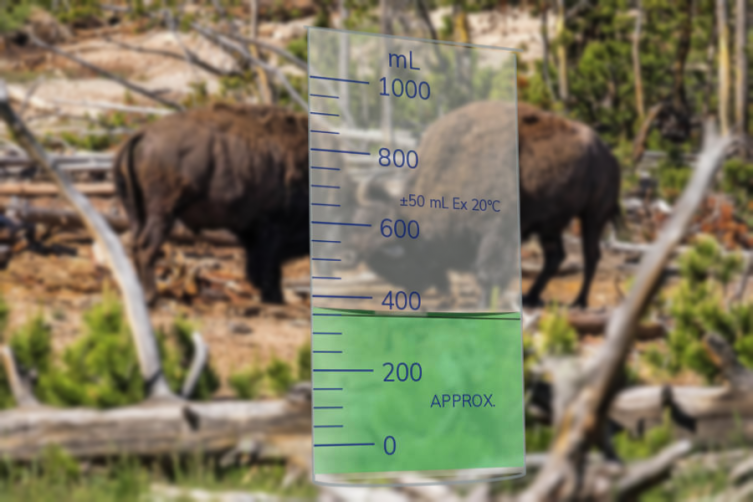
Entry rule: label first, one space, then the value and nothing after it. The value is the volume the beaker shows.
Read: 350 mL
